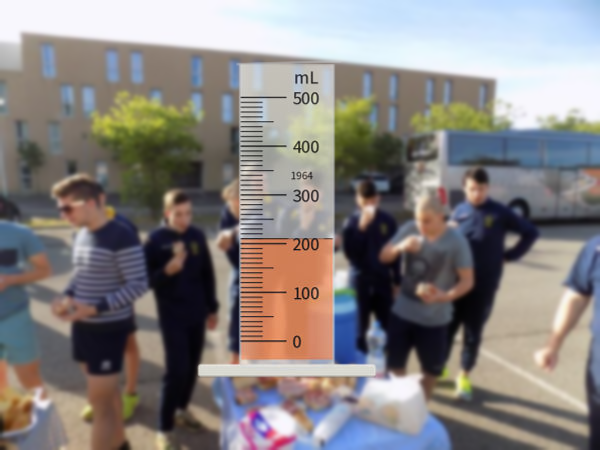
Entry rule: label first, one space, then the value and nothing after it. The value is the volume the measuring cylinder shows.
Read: 210 mL
